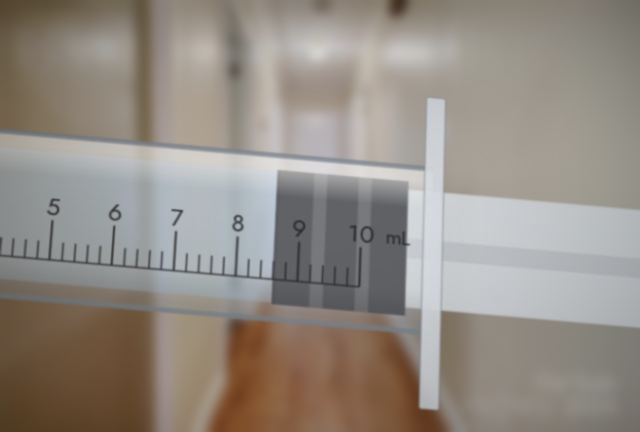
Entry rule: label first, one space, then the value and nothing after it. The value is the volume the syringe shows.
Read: 8.6 mL
